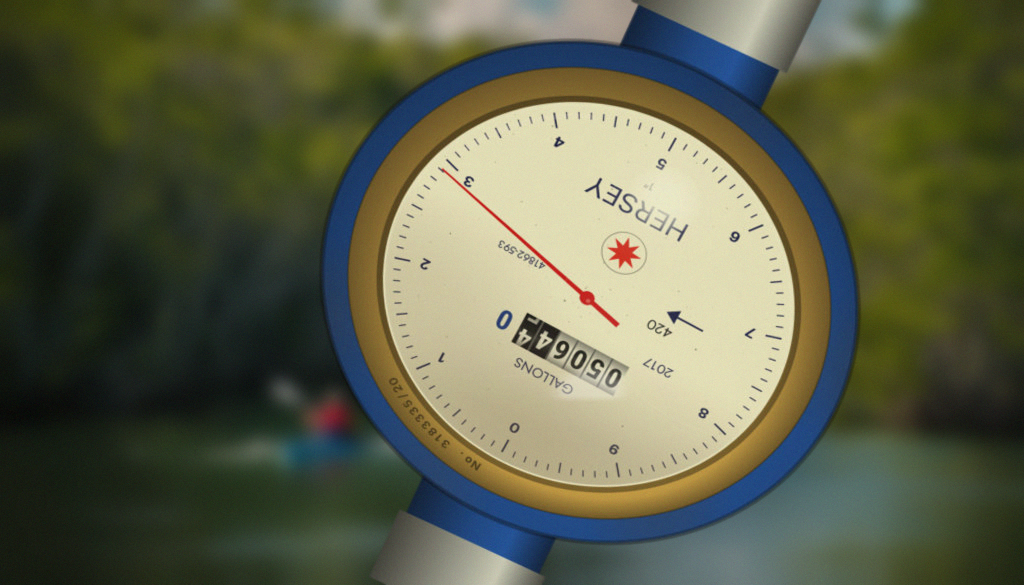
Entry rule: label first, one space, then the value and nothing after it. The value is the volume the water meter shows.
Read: 506442.9 gal
